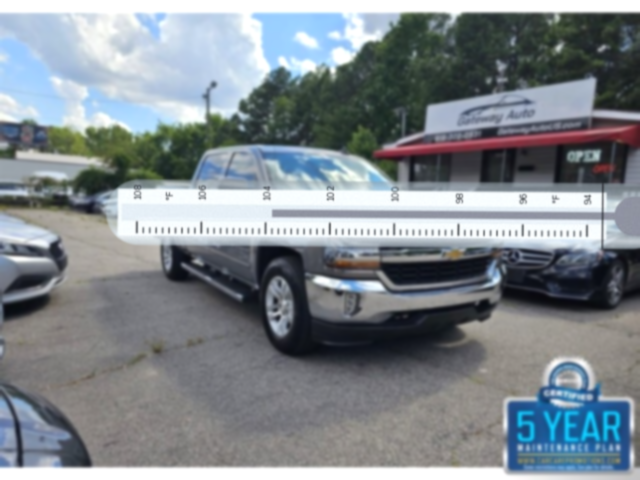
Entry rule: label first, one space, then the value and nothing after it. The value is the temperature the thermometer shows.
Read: 103.8 °F
